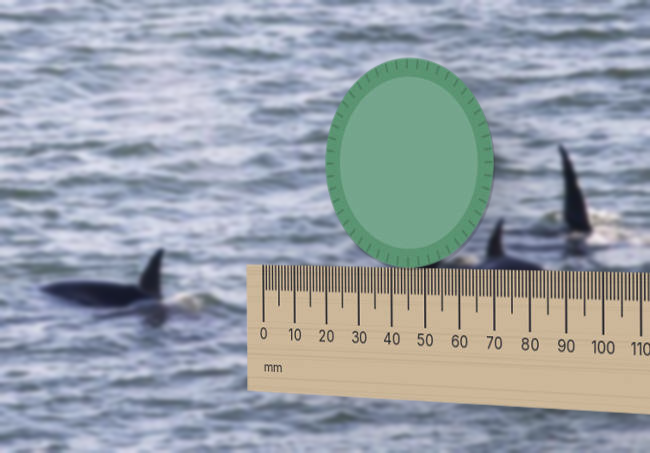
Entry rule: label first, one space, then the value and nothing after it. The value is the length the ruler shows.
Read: 50 mm
